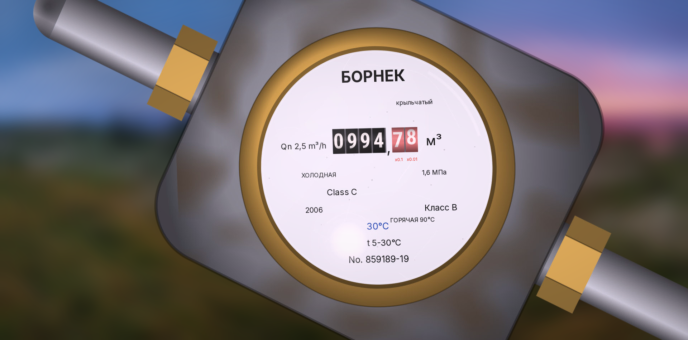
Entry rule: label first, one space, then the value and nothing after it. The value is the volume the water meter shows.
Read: 994.78 m³
